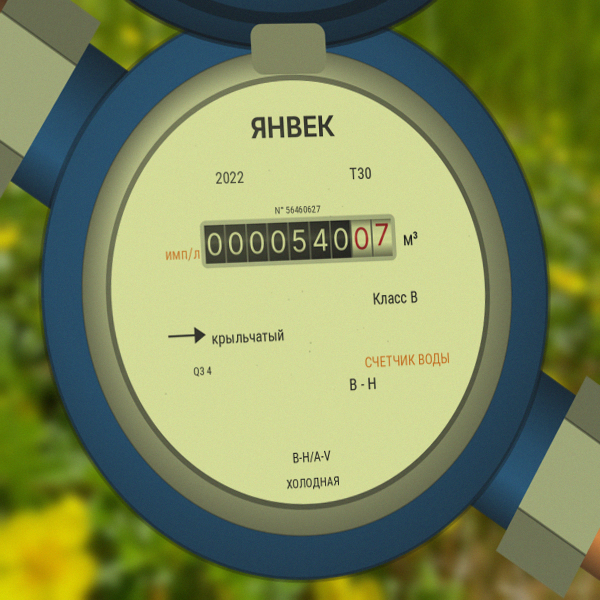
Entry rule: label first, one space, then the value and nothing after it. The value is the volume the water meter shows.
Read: 540.07 m³
